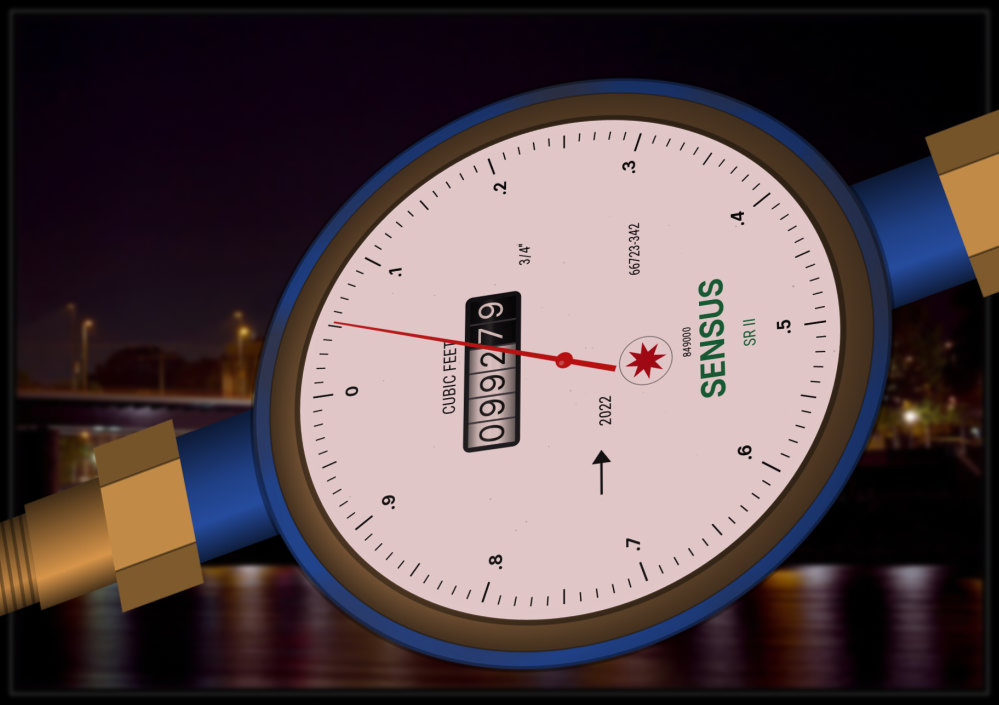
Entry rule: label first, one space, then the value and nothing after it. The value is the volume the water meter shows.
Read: 99279.05 ft³
